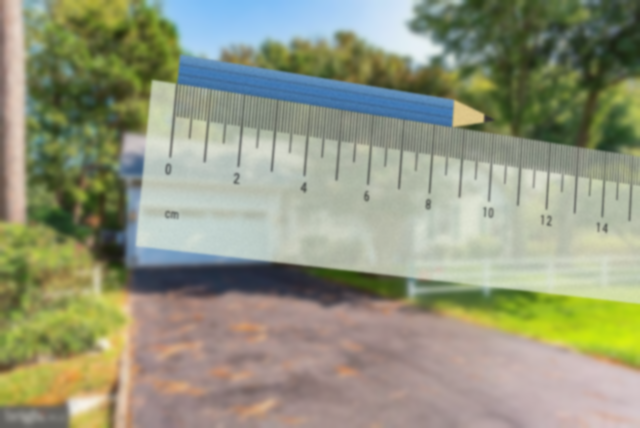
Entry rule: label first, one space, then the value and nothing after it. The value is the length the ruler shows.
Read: 10 cm
